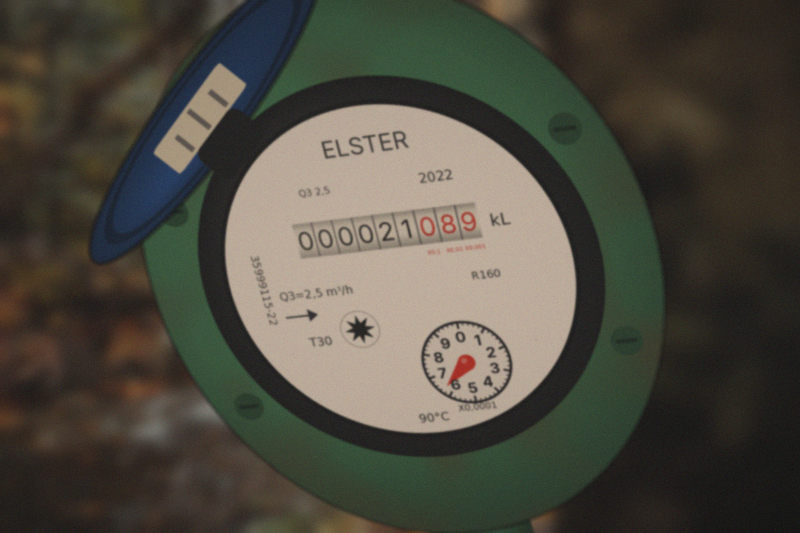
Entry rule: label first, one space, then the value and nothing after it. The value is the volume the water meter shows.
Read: 21.0896 kL
